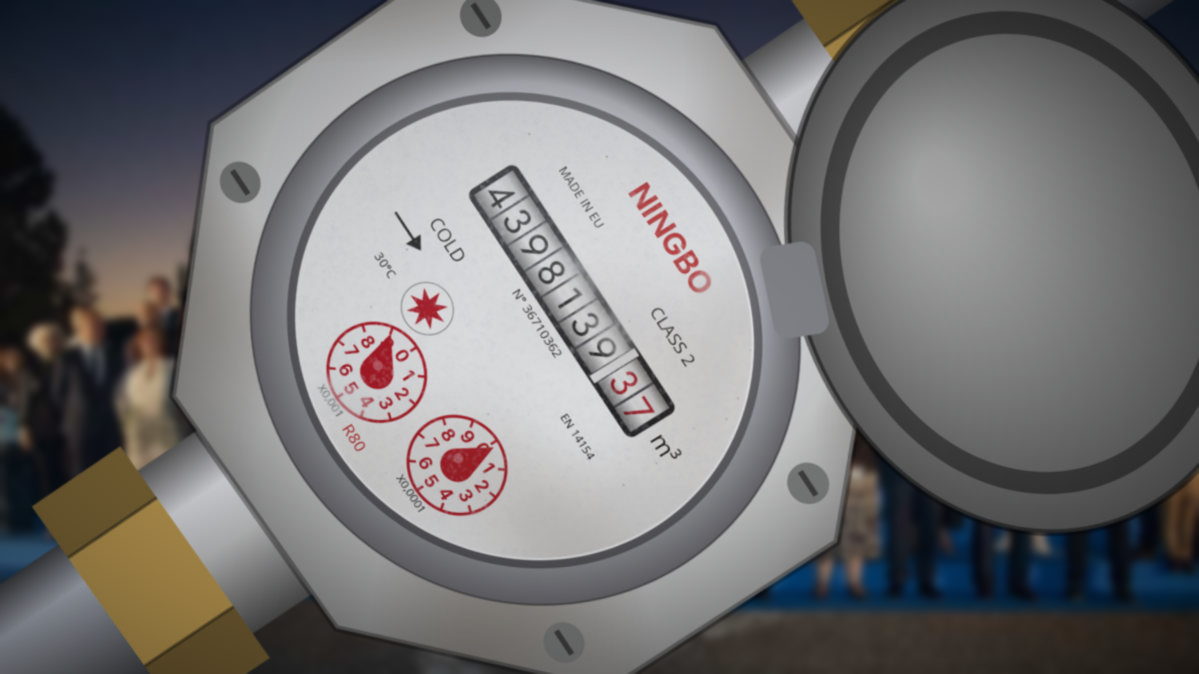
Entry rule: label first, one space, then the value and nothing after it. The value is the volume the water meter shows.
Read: 4398139.3690 m³
